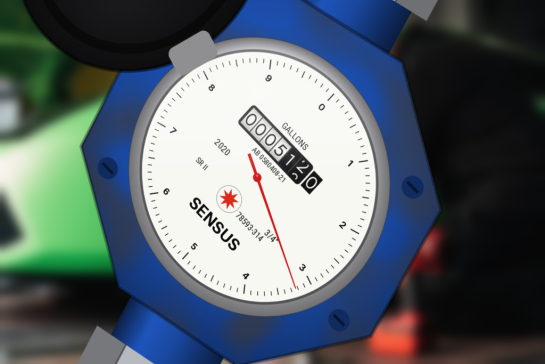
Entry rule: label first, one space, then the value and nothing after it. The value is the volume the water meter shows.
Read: 5123.2 gal
